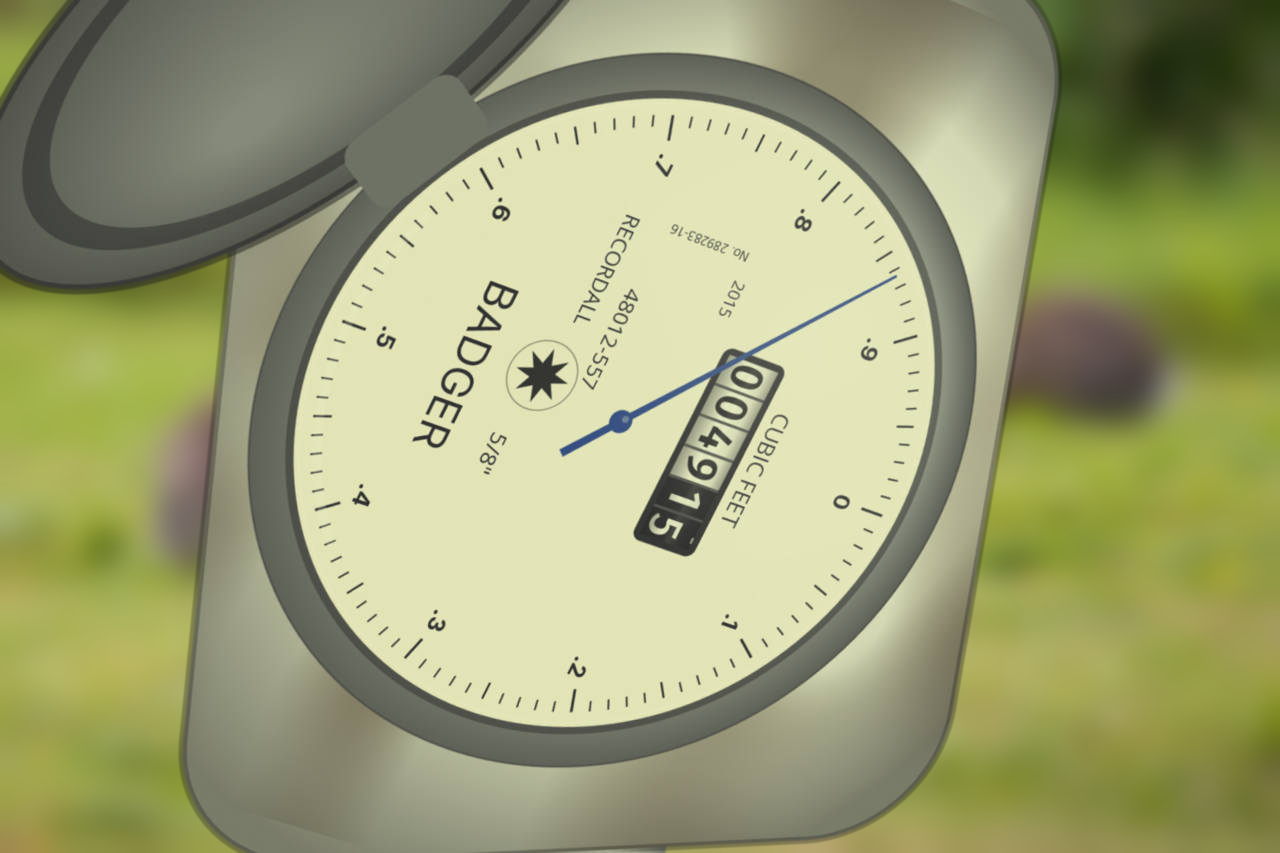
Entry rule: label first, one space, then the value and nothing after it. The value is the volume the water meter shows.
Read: 4914.86 ft³
